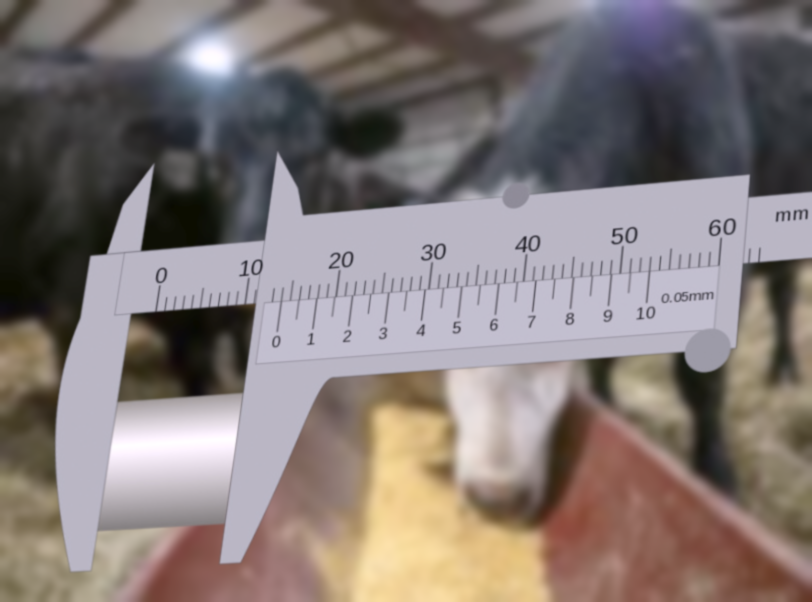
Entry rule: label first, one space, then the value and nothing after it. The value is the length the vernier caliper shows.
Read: 14.0 mm
